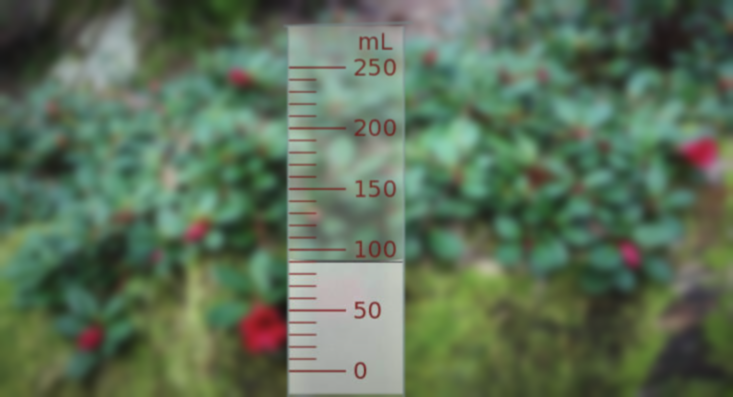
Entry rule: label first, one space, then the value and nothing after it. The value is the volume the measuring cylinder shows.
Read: 90 mL
